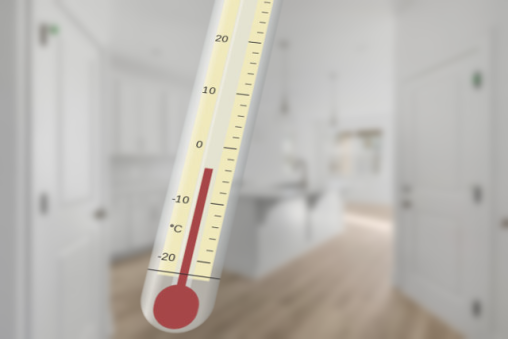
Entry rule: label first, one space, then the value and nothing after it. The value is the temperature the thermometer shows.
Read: -4 °C
